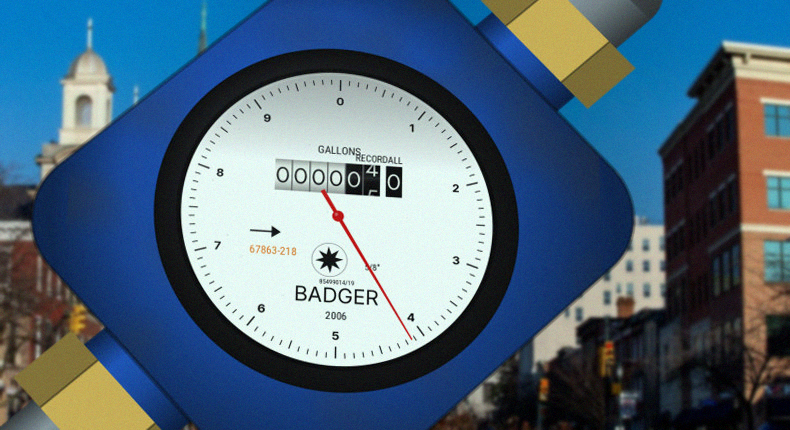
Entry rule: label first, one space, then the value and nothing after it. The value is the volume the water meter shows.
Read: 44.1 gal
